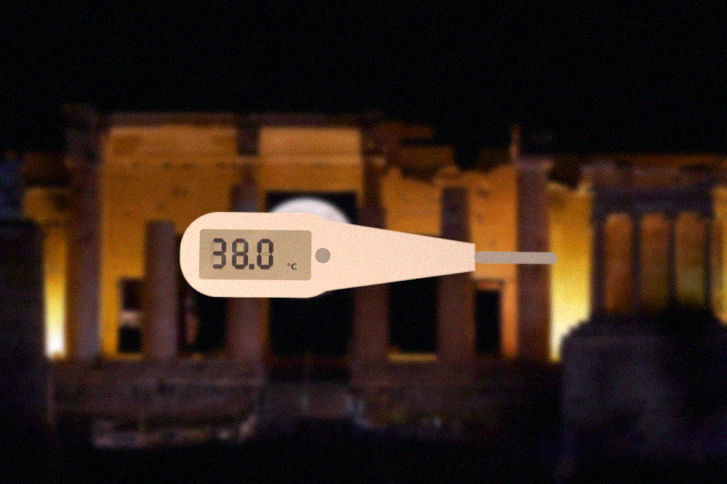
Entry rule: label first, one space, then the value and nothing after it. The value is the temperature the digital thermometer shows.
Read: 38.0 °C
